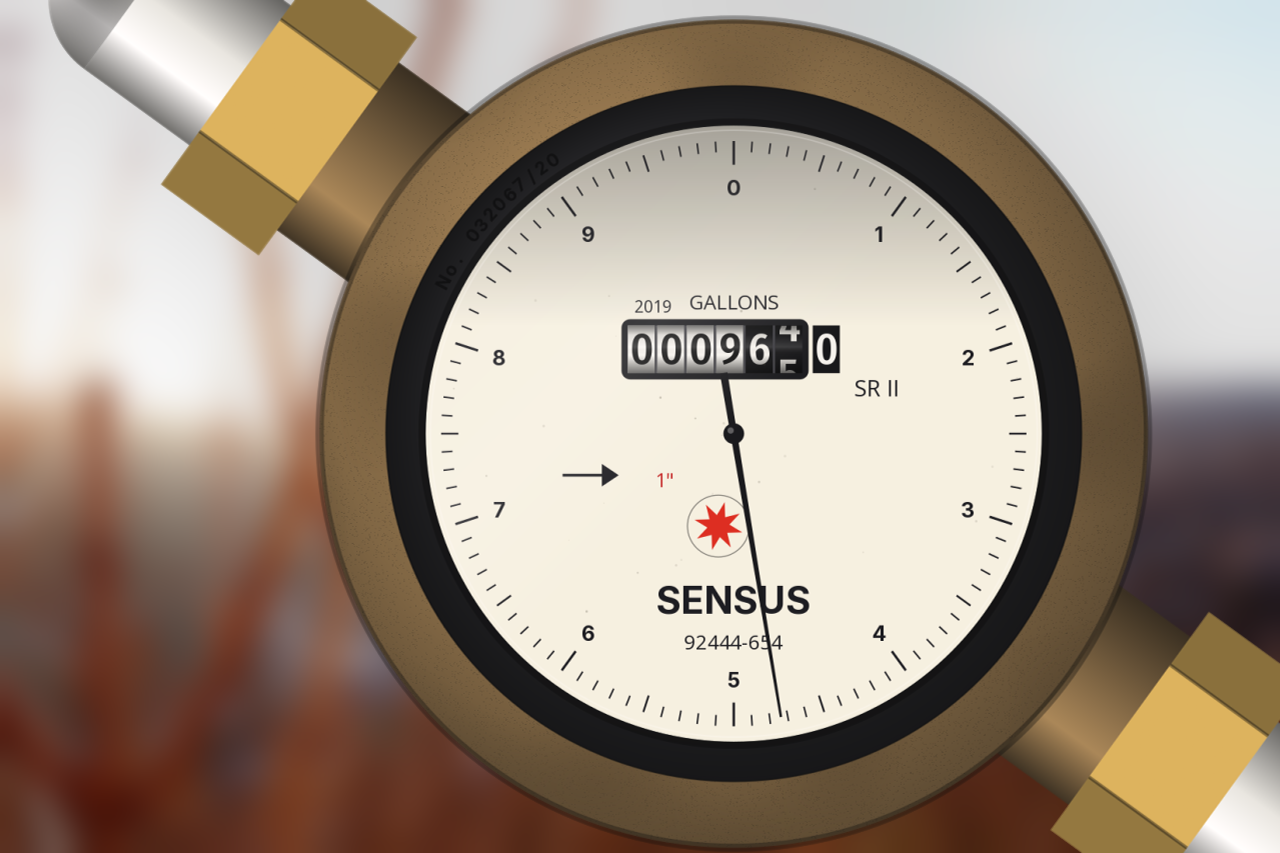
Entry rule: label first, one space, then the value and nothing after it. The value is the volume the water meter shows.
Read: 9644.7 gal
